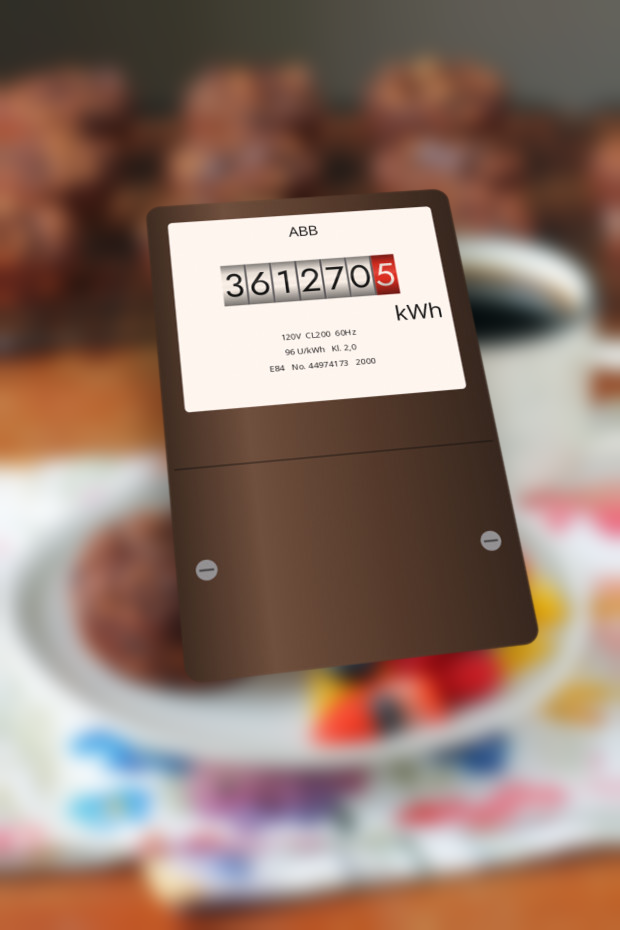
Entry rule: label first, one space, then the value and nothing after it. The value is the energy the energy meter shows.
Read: 361270.5 kWh
